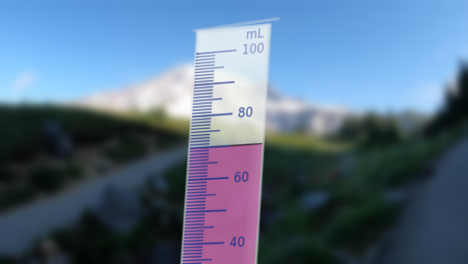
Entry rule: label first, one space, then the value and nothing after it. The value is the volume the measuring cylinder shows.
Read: 70 mL
